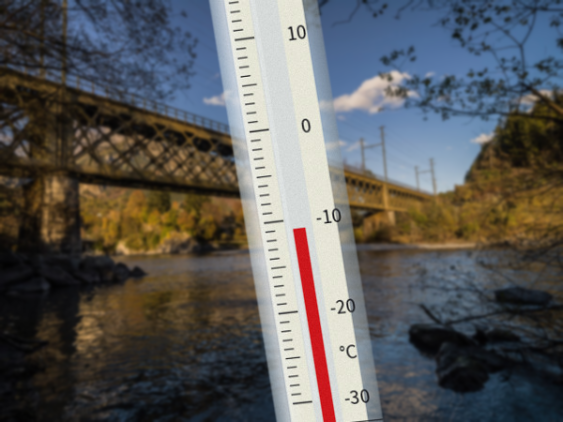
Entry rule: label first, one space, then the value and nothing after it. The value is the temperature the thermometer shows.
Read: -11 °C
